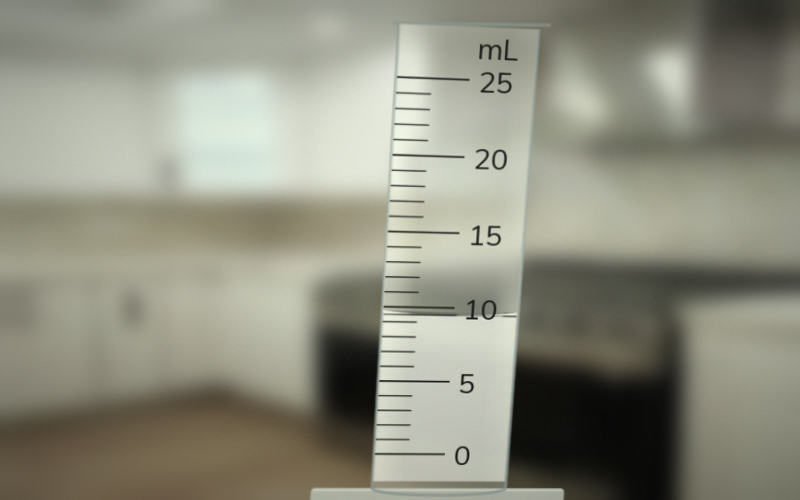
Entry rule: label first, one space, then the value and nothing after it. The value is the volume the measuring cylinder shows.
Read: 9.5 mL
